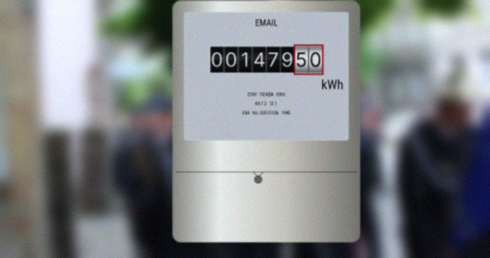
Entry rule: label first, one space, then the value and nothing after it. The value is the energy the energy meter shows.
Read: 1479.50 kWh
